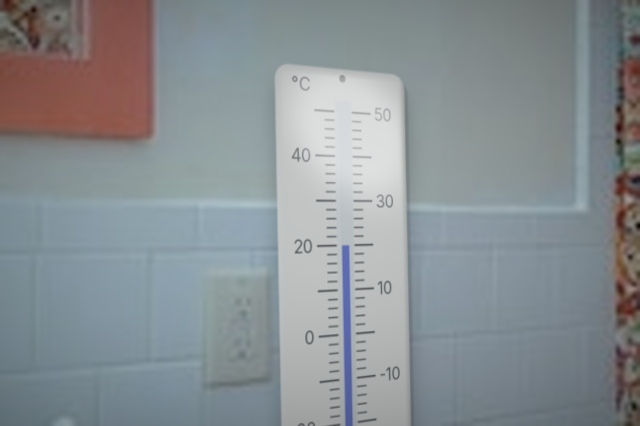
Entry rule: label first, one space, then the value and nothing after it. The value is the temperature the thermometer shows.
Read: 20 °C
